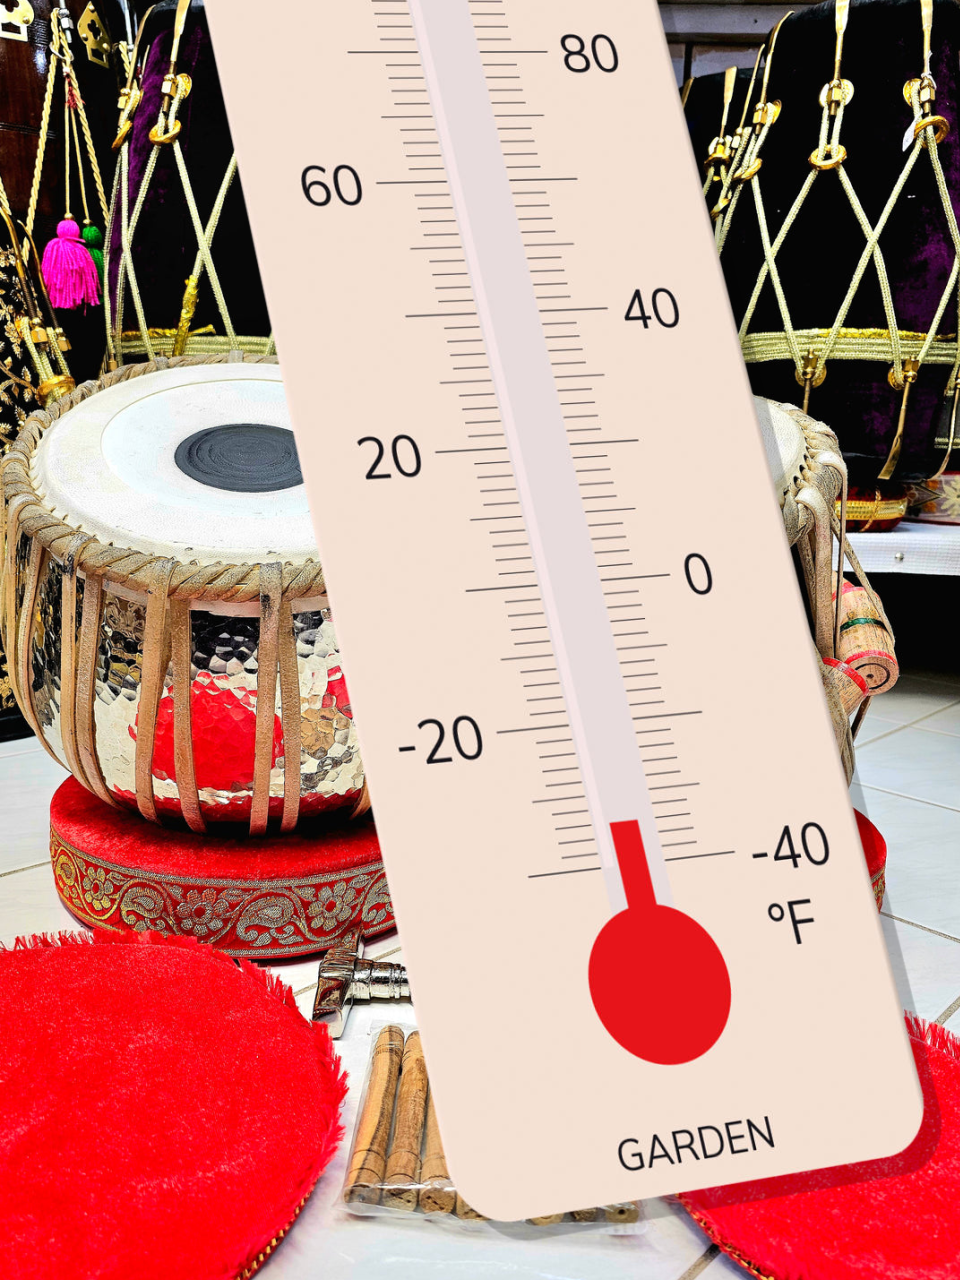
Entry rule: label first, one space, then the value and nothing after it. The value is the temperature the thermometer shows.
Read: -34 °F
